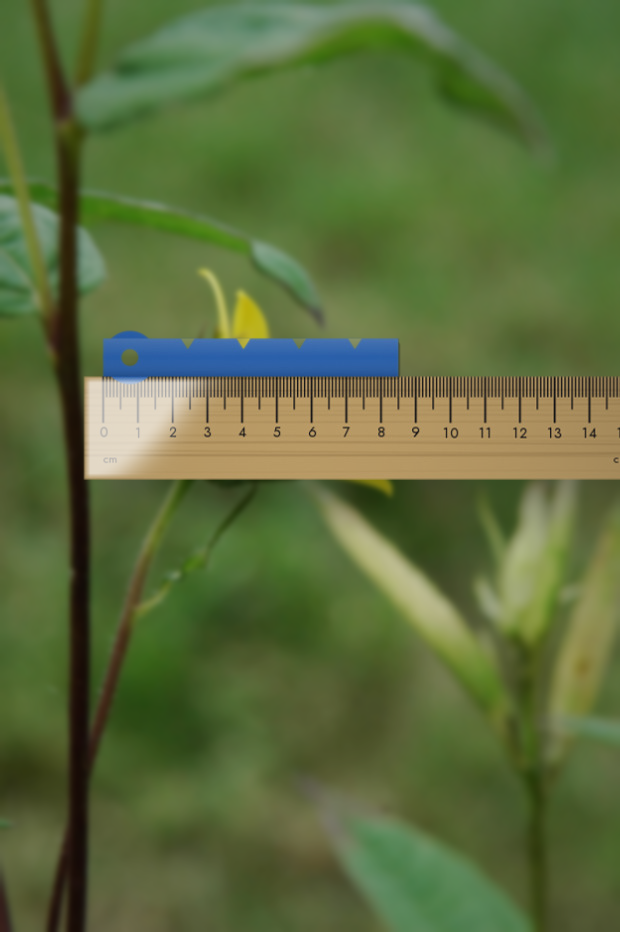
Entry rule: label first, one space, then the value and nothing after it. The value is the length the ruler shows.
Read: 8.5 cm
